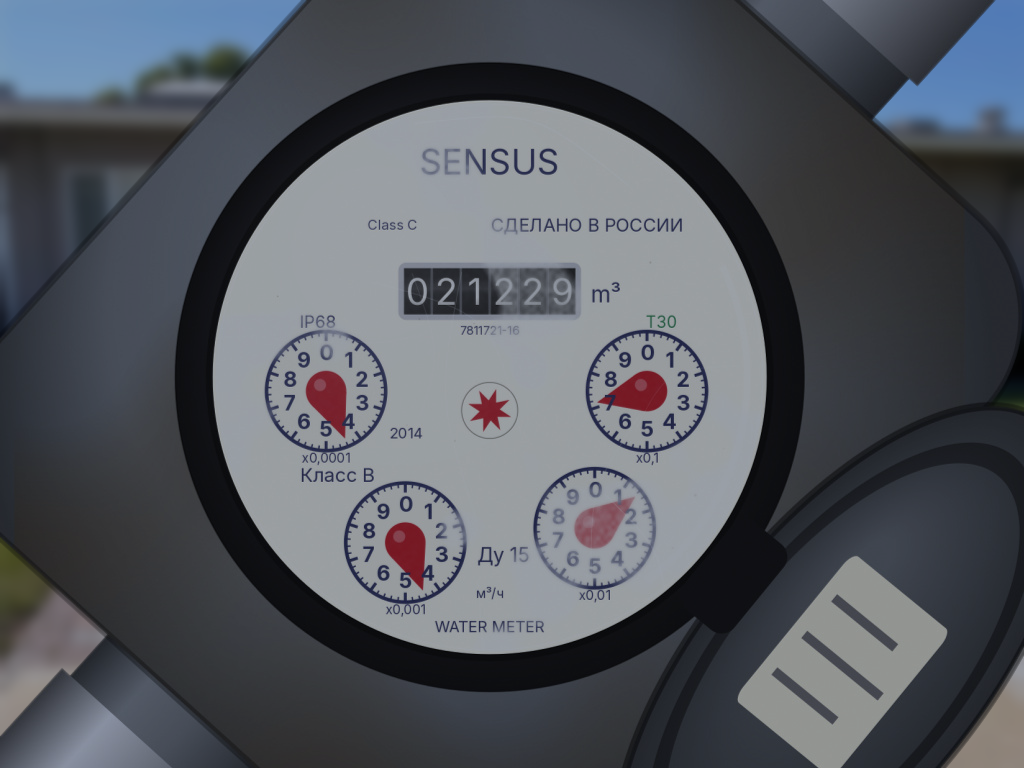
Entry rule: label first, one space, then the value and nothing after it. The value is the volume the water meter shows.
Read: 21229.7144 m³
